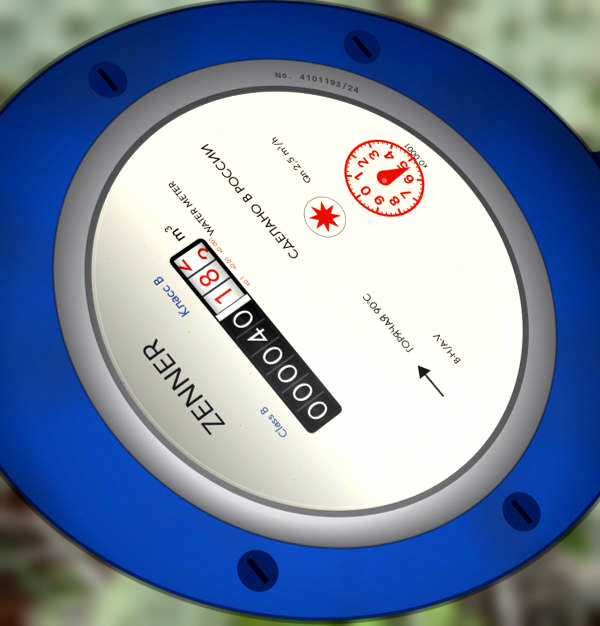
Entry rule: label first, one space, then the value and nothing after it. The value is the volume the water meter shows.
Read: 40.1825 m³
